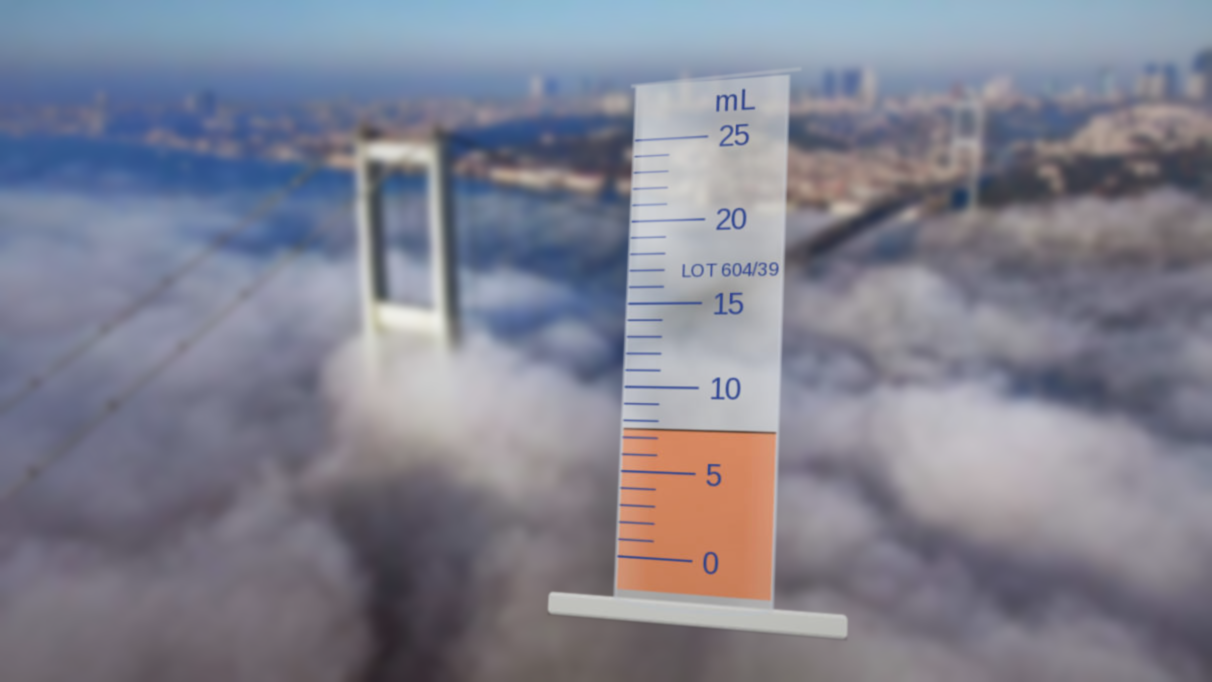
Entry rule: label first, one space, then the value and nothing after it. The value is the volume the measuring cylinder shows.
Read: 7.5 mL
